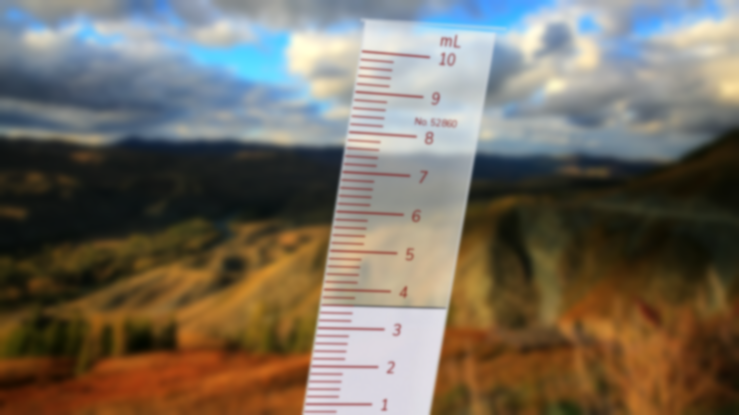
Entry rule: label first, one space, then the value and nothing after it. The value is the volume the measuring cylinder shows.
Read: 3.6 mL
